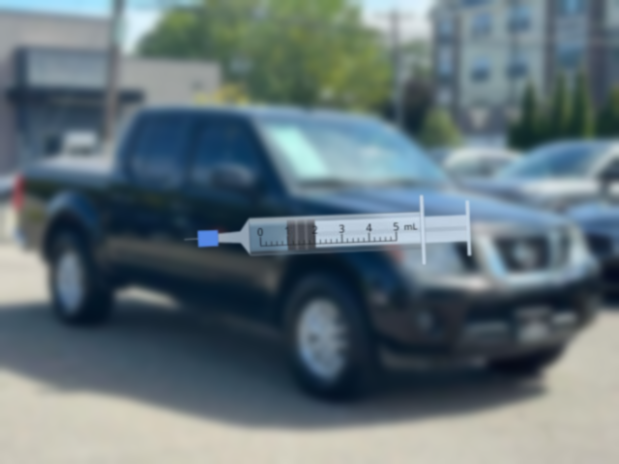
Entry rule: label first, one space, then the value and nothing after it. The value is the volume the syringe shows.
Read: 1 mL
